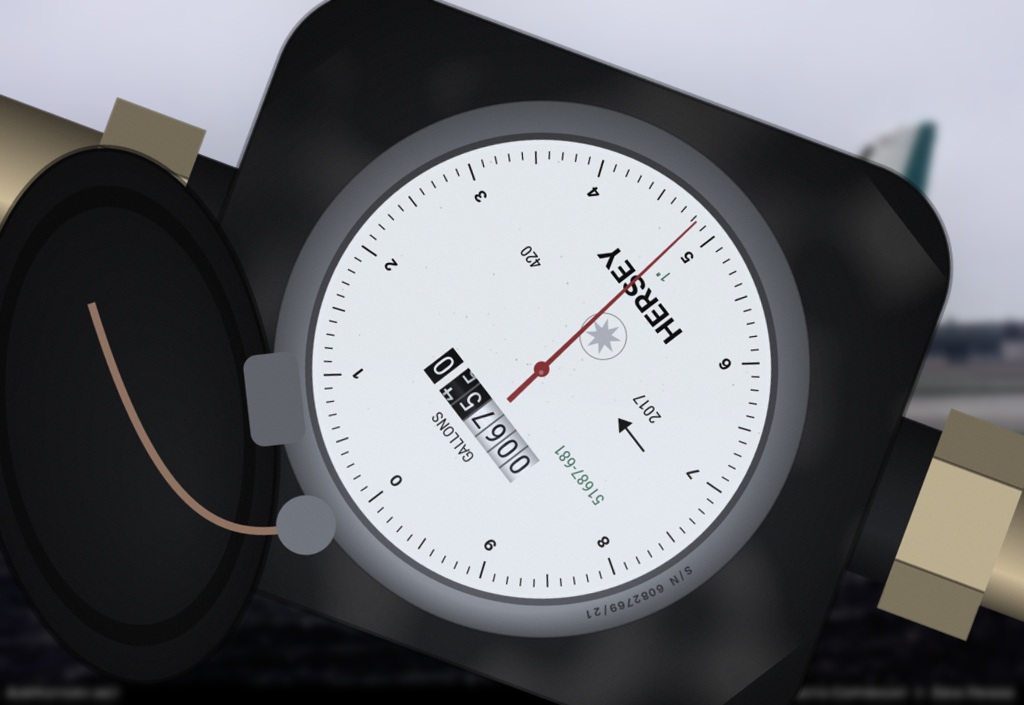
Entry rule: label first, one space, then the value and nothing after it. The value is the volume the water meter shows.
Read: 67544.8 gal
